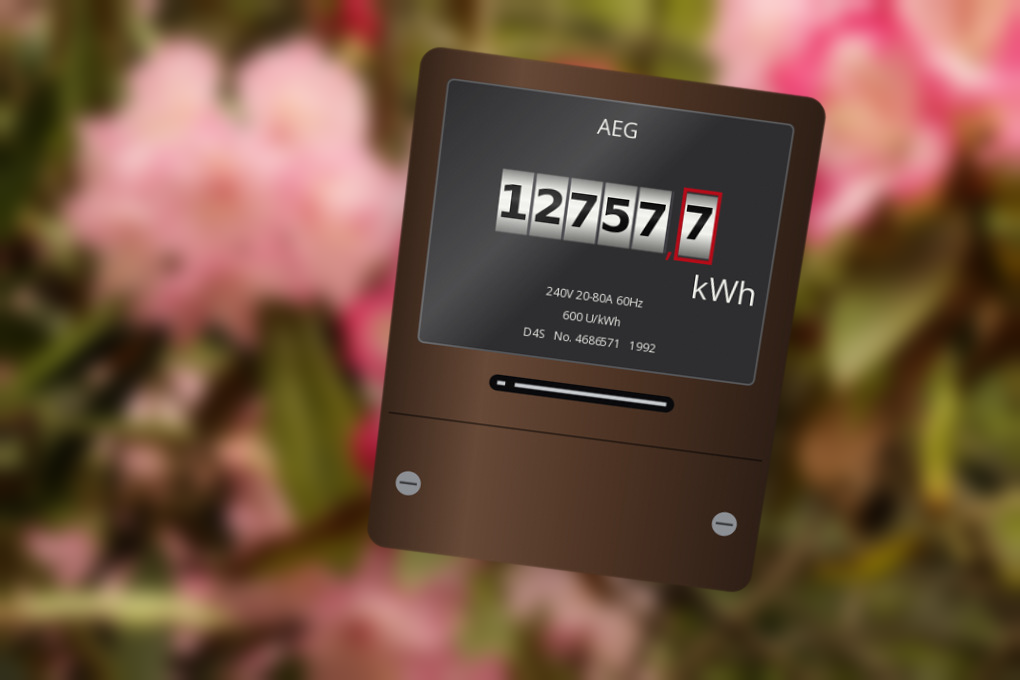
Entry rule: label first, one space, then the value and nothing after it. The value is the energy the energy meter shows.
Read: 12757.7 kWh
